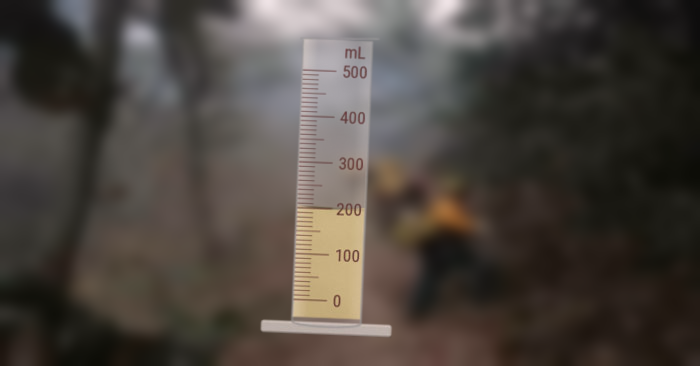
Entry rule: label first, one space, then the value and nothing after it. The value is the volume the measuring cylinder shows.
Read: 200 mL
